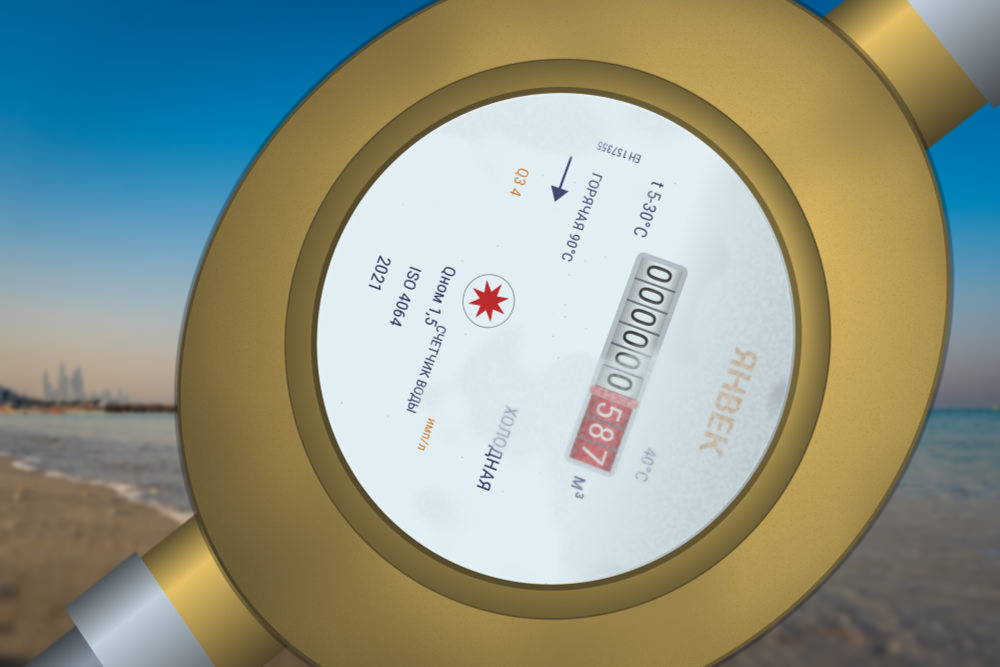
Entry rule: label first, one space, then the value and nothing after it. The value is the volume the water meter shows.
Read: 0.587 m³
